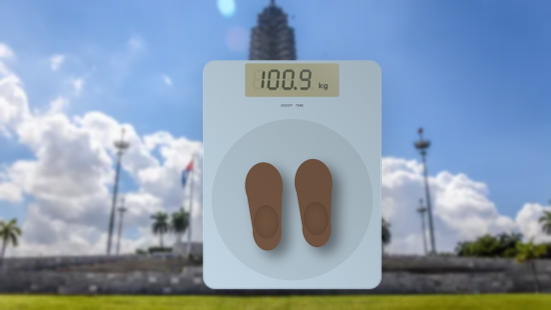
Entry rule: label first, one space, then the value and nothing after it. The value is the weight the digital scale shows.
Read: 100.9 kg
